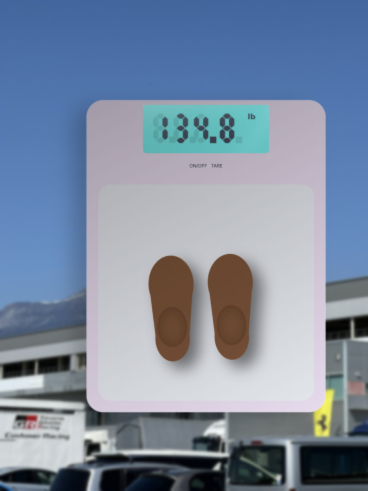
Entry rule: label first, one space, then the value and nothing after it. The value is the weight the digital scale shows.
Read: 134.8 lb
